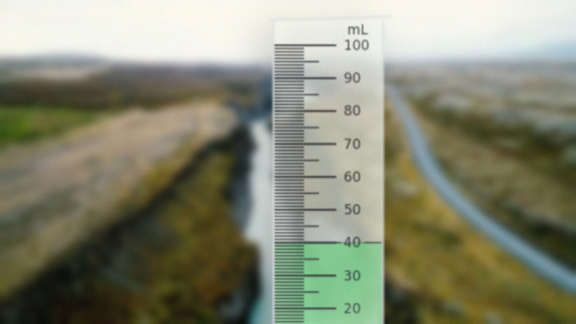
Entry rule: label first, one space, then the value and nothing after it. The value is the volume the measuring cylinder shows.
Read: 40 mL
